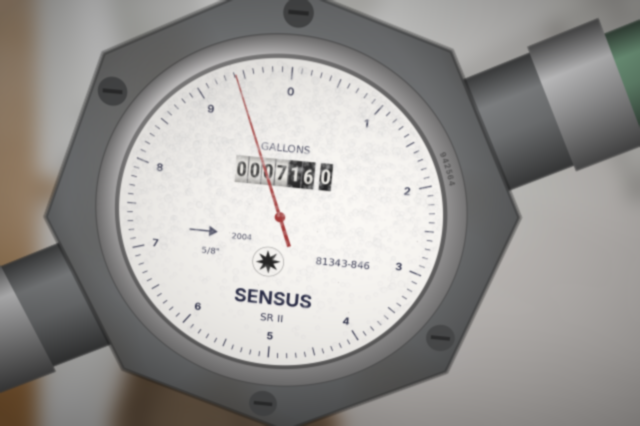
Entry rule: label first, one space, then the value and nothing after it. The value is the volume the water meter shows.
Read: 7159.4 gal
